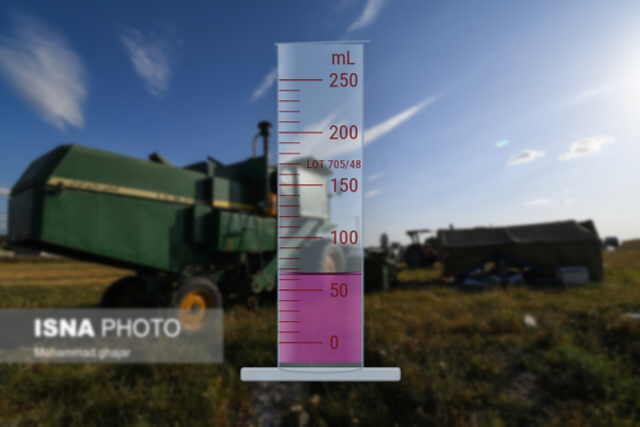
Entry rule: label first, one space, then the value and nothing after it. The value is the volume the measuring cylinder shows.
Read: 65 mL
